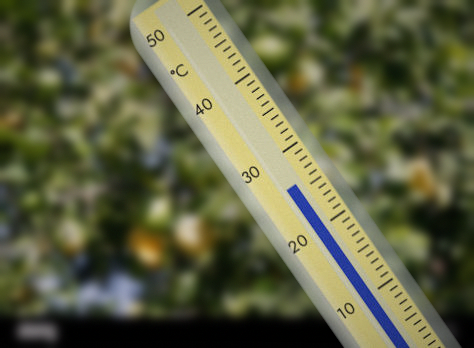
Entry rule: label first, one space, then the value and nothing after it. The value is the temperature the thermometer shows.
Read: 26 °C
